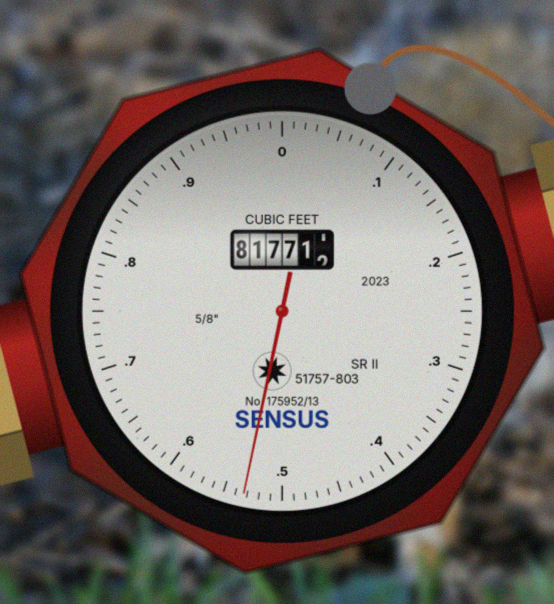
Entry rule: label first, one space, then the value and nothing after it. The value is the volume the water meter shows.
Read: 817711.53 ft³
